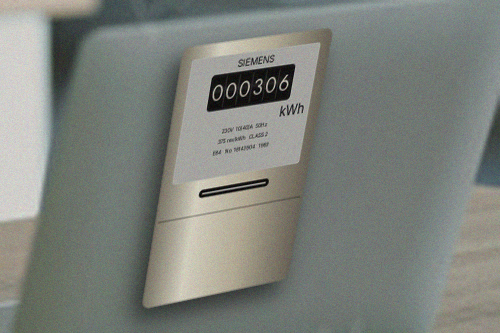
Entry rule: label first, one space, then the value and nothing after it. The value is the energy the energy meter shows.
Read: 306 kWh
